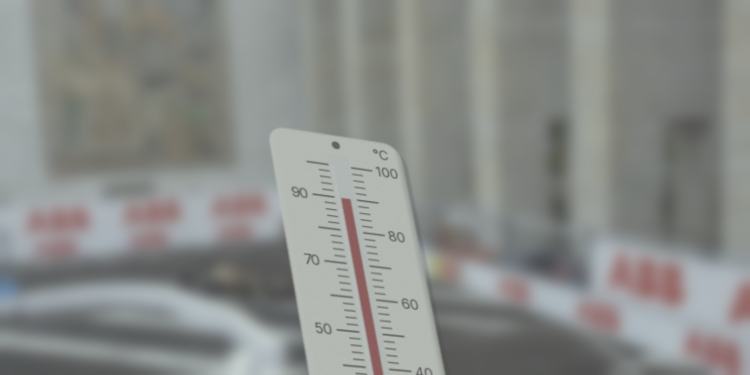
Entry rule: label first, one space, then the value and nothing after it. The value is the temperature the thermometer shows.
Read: 90 °C
